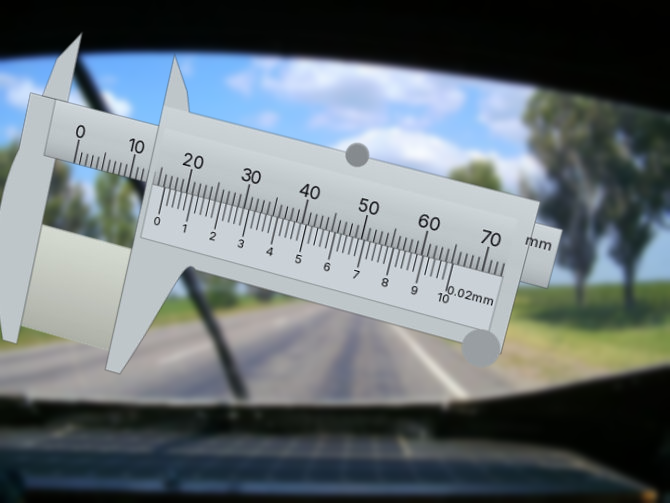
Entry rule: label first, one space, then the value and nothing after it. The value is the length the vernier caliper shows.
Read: 16.2 mm
